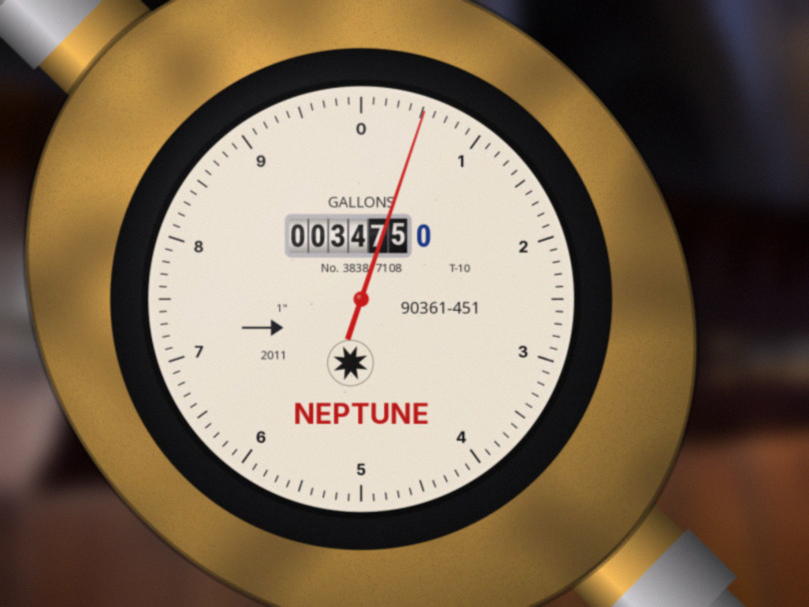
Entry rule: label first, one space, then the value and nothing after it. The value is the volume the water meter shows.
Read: 34750.5 gal
